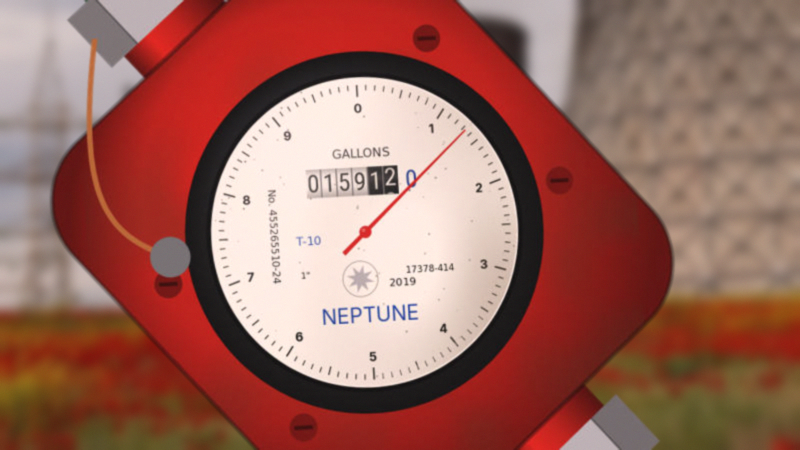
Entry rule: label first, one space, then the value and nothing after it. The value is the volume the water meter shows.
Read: 159121.3 gal
